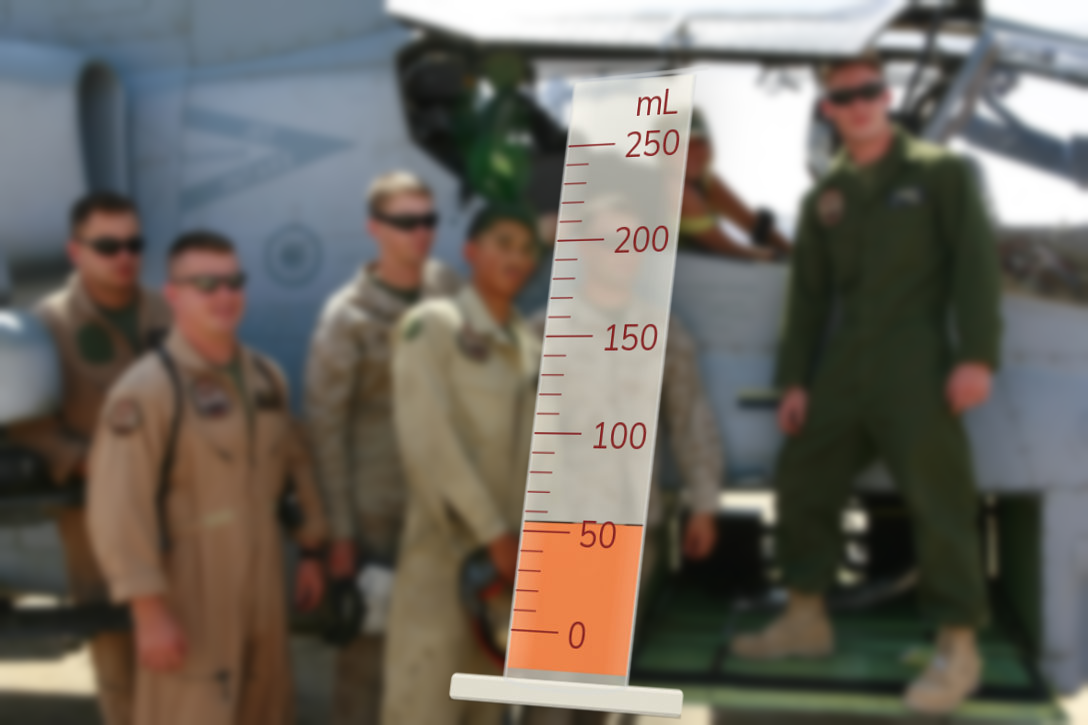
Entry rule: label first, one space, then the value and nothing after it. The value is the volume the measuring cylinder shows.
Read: 55 mL
